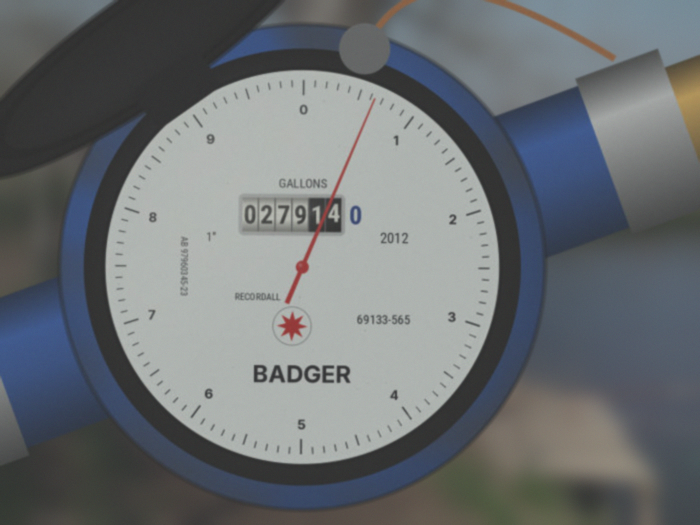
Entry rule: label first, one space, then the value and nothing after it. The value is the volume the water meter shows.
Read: 279140.6 gal
